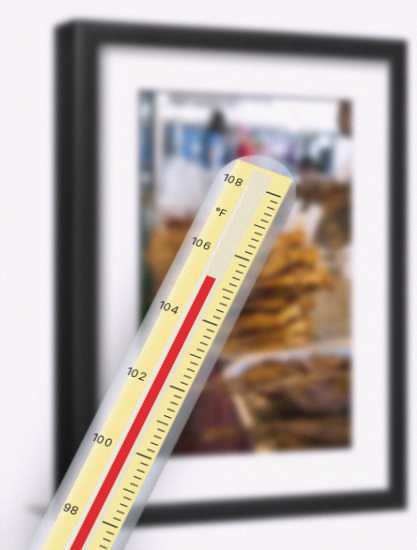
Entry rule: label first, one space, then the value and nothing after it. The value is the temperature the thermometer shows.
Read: 105.2 °F
